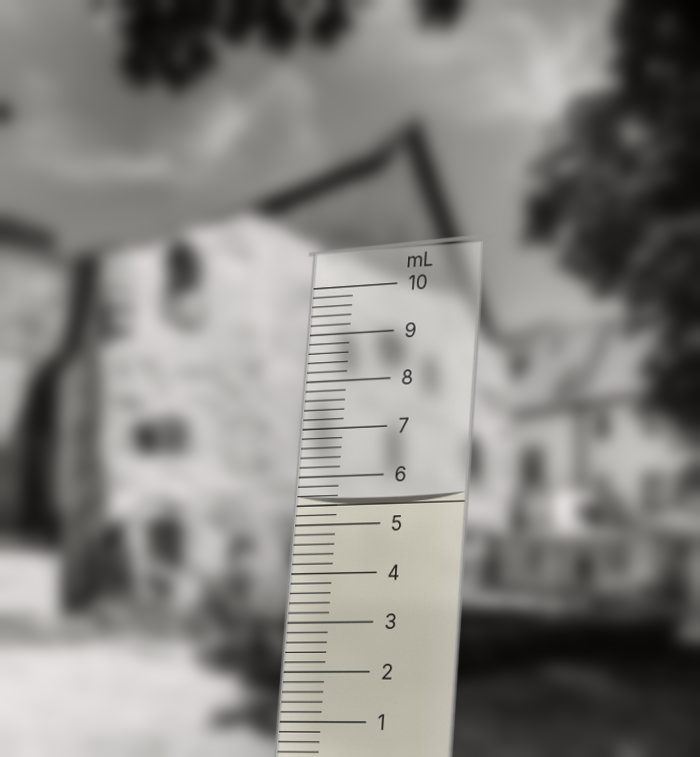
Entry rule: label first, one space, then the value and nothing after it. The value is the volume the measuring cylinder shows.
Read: 5.4 mL
